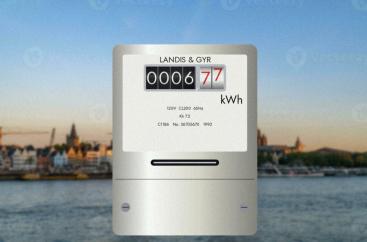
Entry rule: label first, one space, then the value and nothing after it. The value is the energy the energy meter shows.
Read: 6.77 kWh
